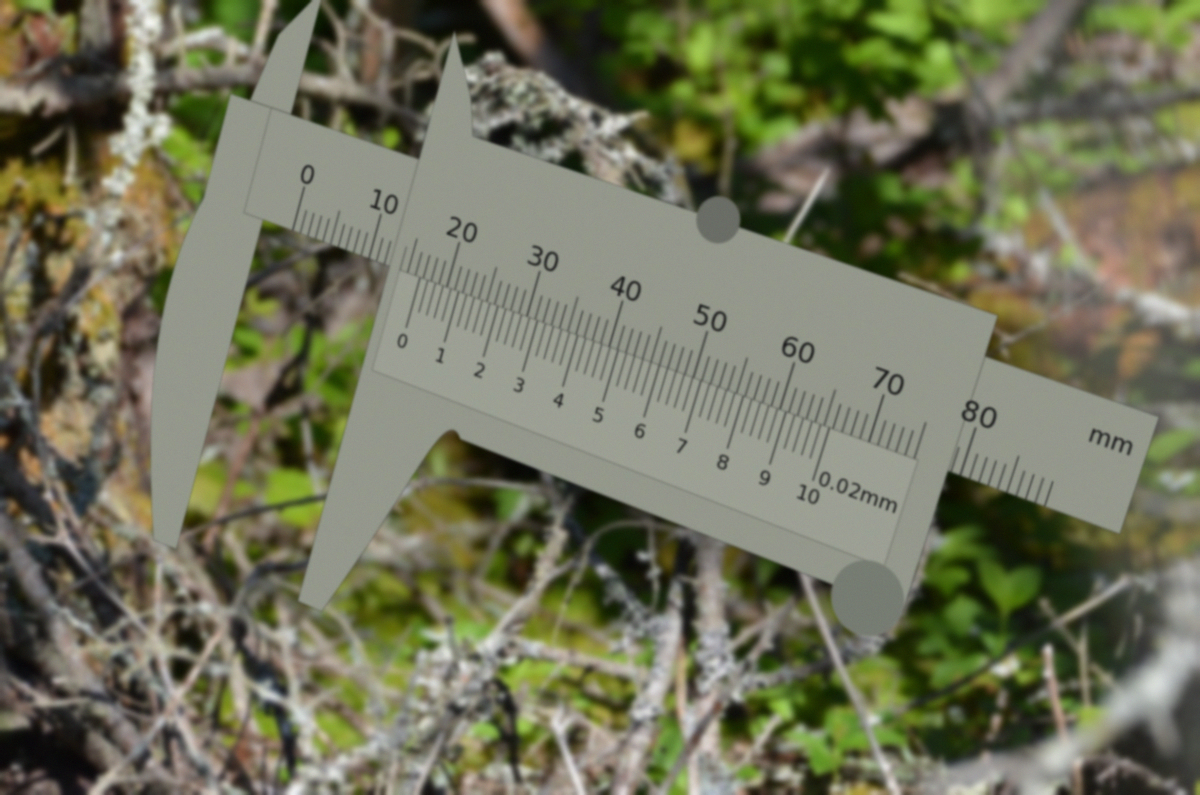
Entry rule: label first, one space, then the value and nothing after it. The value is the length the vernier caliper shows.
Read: 16.6 mm
